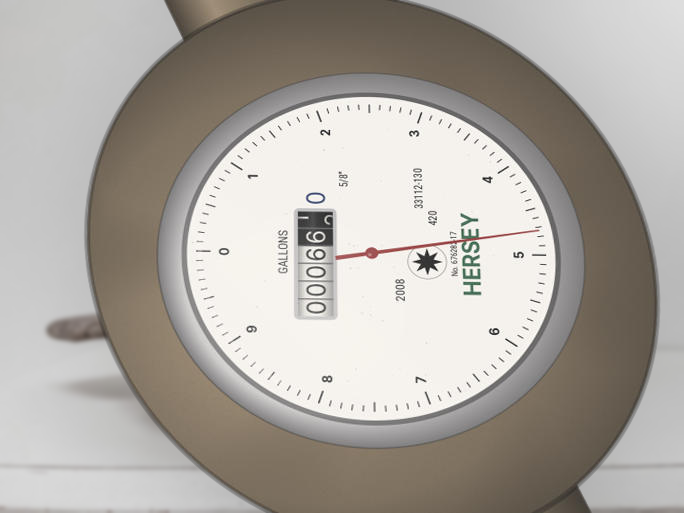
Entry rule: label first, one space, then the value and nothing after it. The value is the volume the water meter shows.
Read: 6614.7 gal
